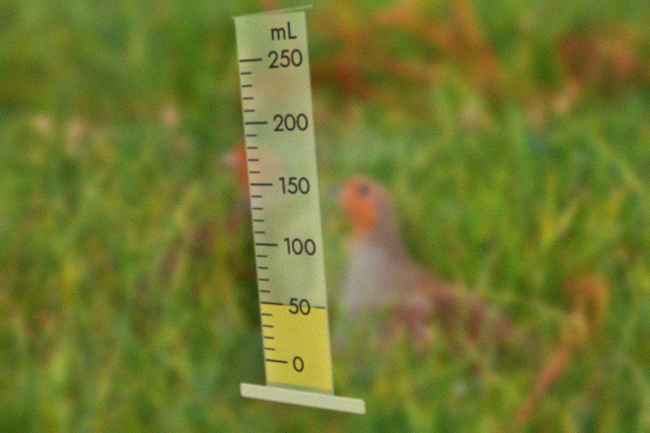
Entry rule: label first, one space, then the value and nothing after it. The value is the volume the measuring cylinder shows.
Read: 50 mL
